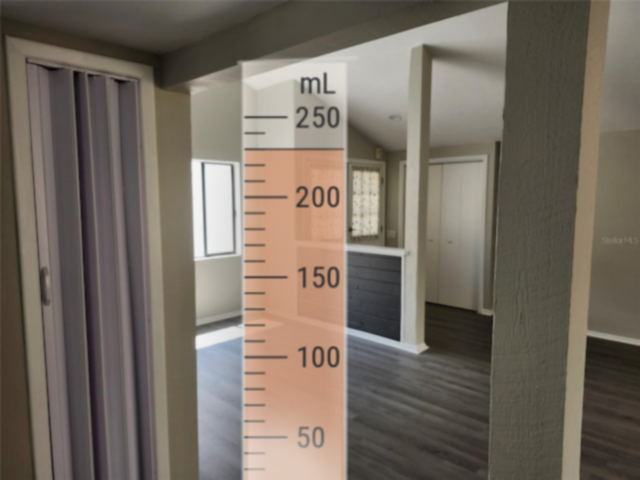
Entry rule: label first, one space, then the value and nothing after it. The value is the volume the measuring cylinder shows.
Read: 230 mL
